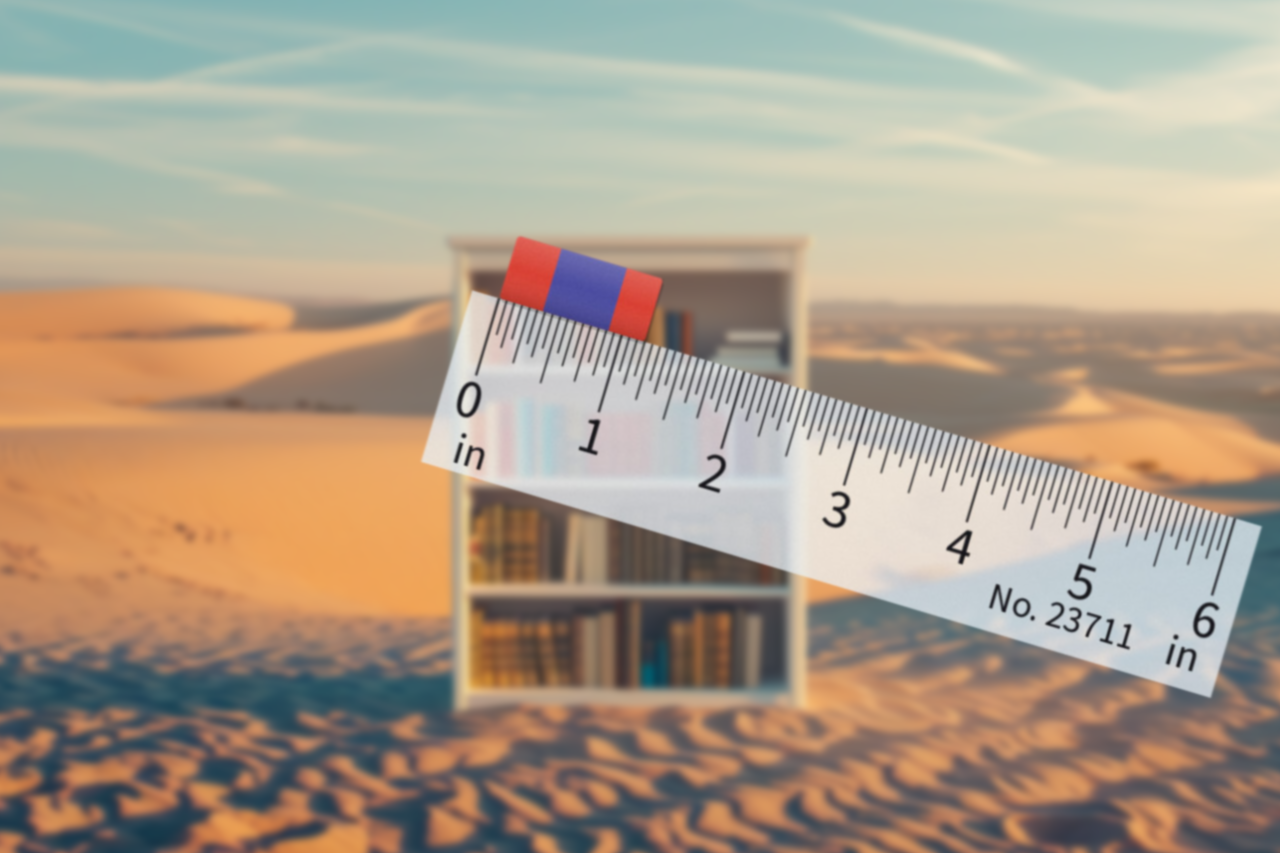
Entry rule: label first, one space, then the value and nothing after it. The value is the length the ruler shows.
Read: 1.1875 in
